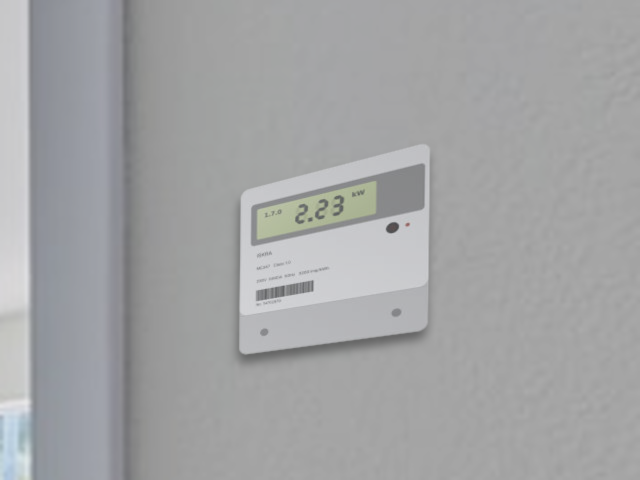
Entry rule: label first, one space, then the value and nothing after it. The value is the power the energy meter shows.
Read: 2.23 kW
